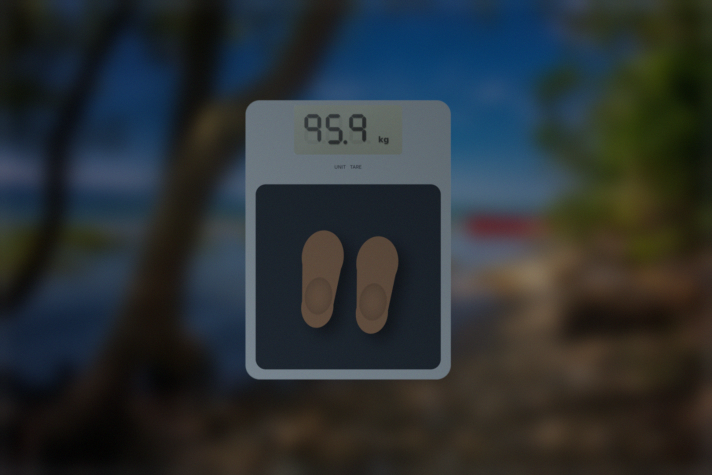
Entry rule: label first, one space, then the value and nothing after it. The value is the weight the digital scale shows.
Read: 95.9 kg
